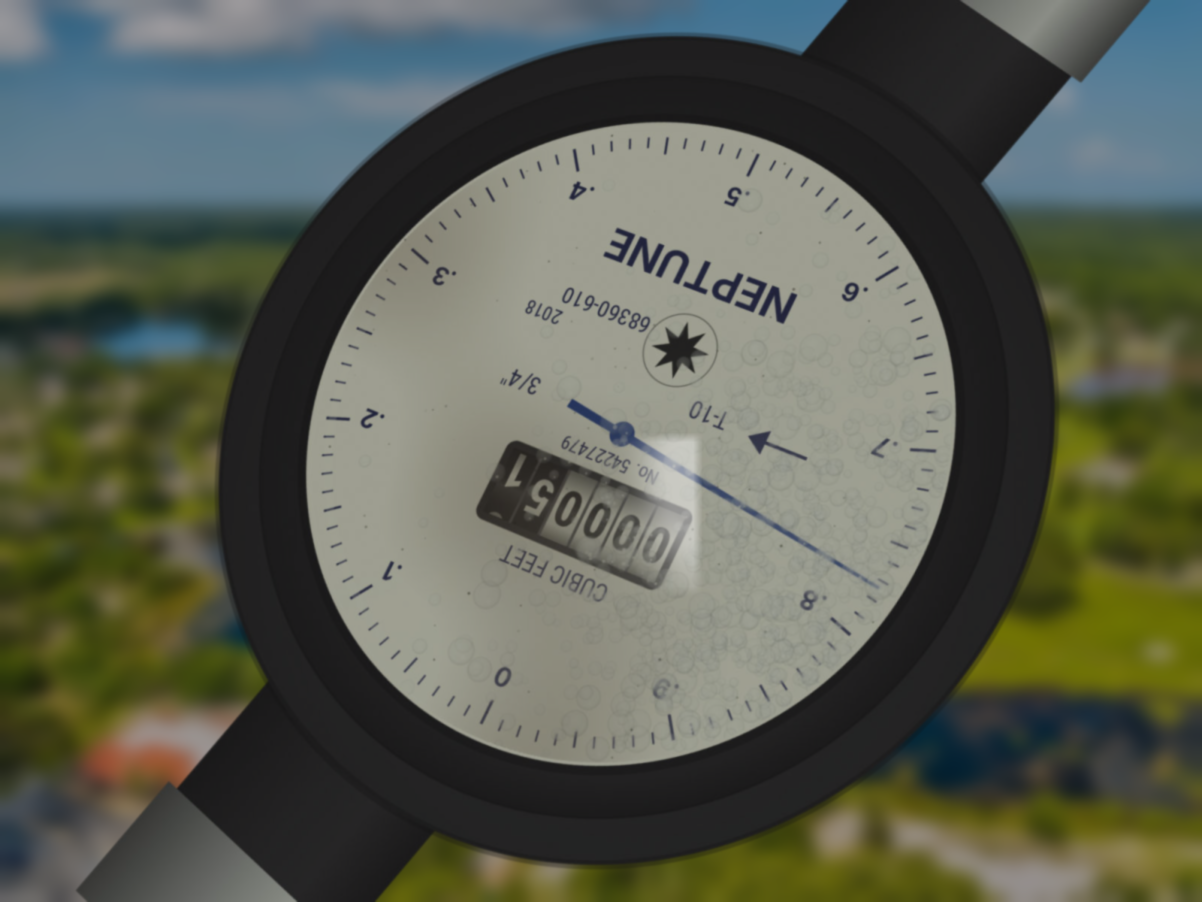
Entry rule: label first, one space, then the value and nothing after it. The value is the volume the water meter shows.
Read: 50.77 ft³
